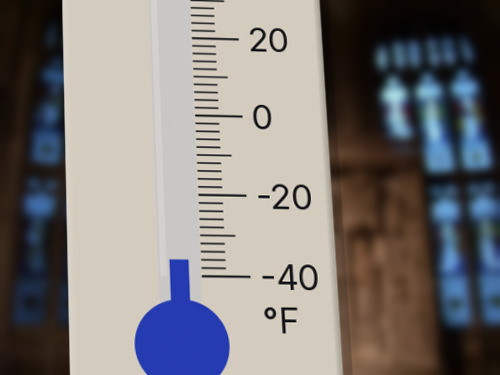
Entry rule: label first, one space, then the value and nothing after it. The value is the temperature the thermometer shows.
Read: -36 °F
